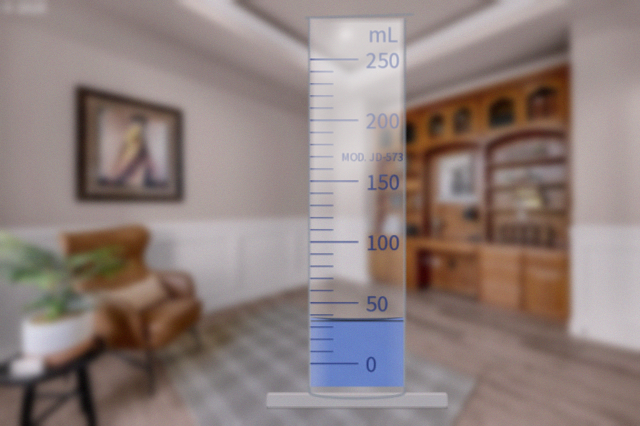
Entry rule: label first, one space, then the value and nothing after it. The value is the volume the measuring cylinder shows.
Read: 35 mL
